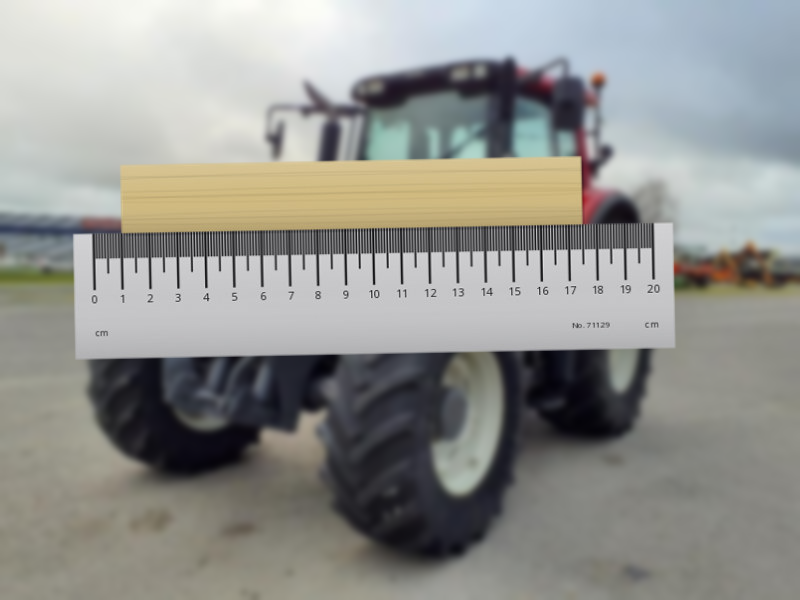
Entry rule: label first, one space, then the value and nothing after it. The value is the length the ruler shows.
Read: 16.5 cm
